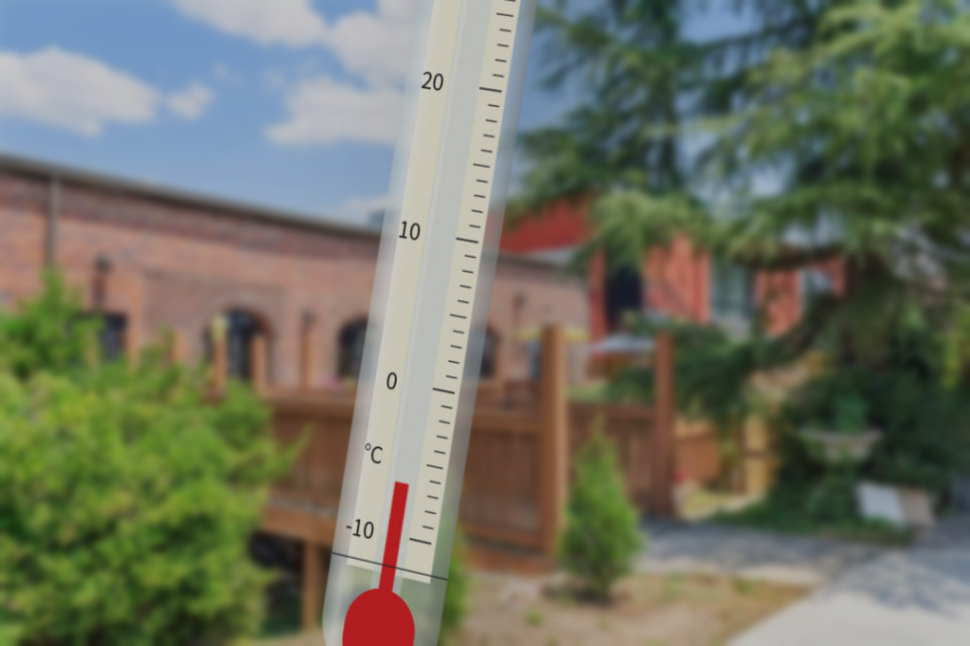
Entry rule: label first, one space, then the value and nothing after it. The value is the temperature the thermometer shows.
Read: -6.5 °C
